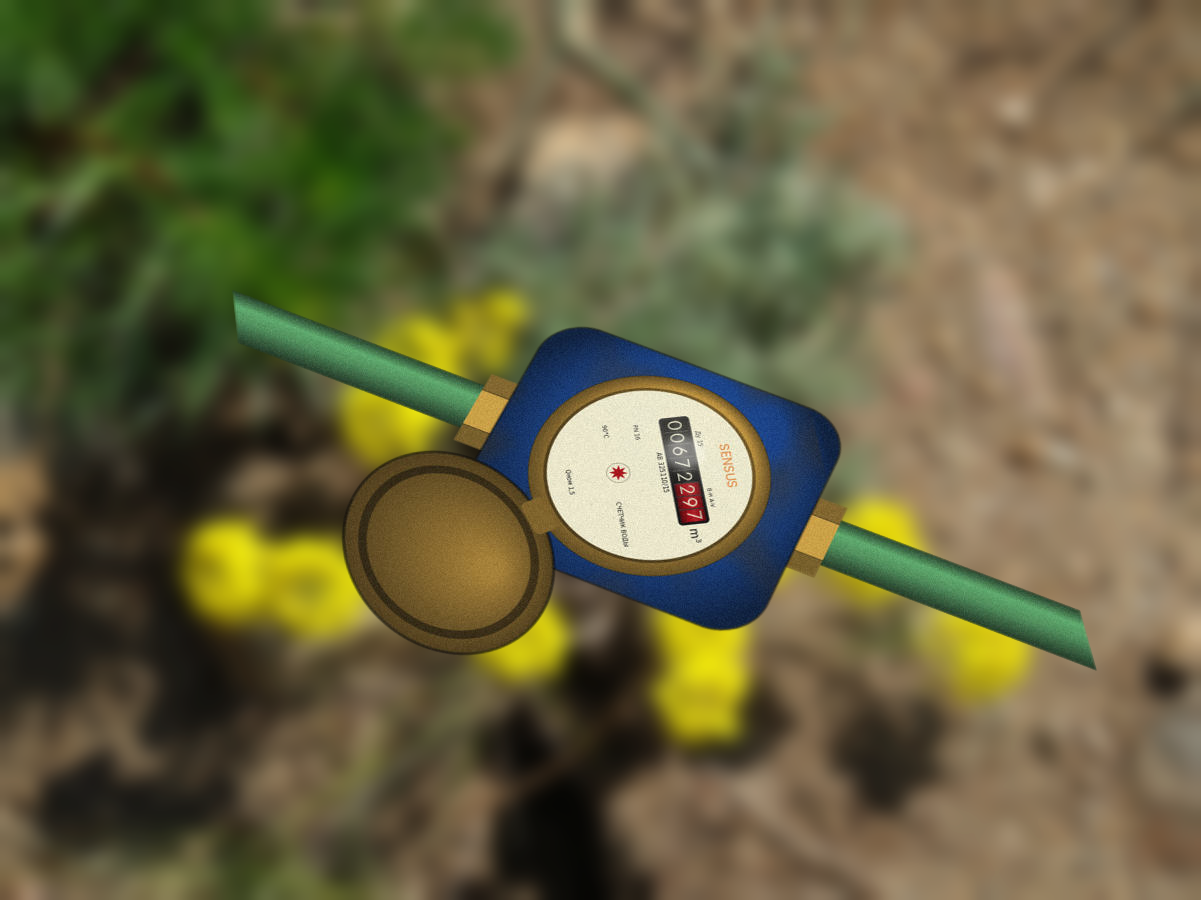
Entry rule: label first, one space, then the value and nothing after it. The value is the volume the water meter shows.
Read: 672.297 m³
